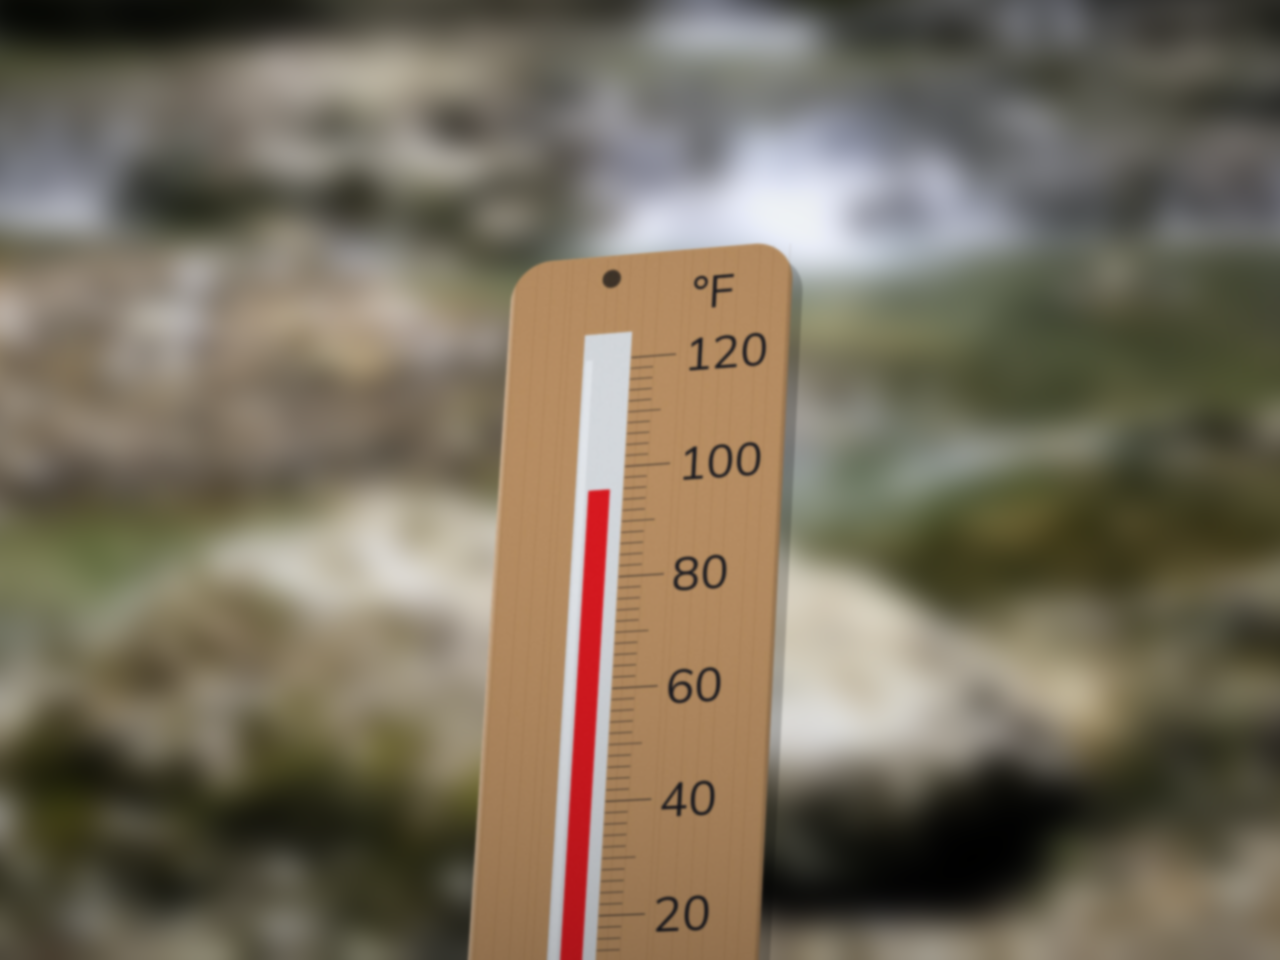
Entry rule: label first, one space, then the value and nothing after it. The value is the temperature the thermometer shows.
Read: 96 °F
